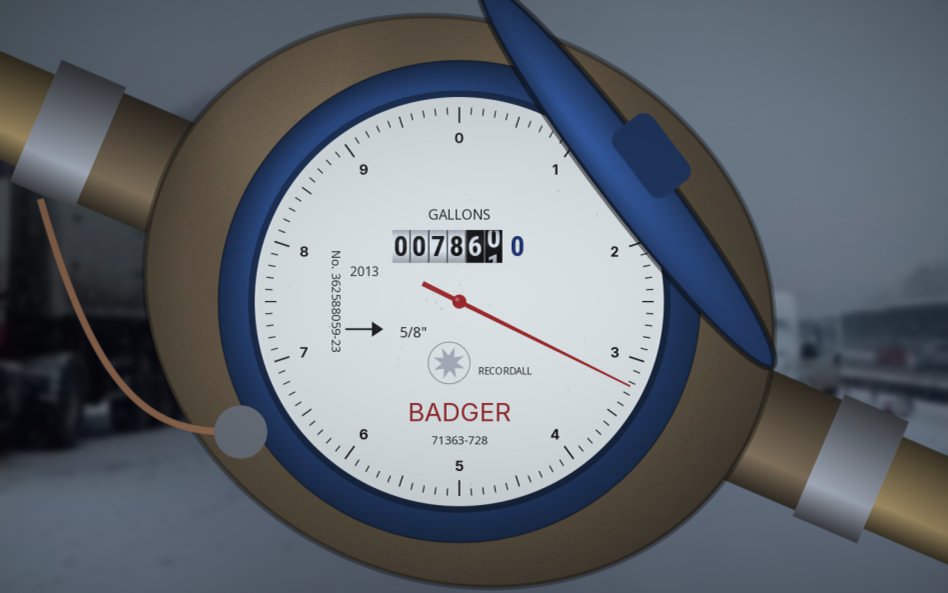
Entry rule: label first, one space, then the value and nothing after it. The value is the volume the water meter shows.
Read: 78603.2 gal
